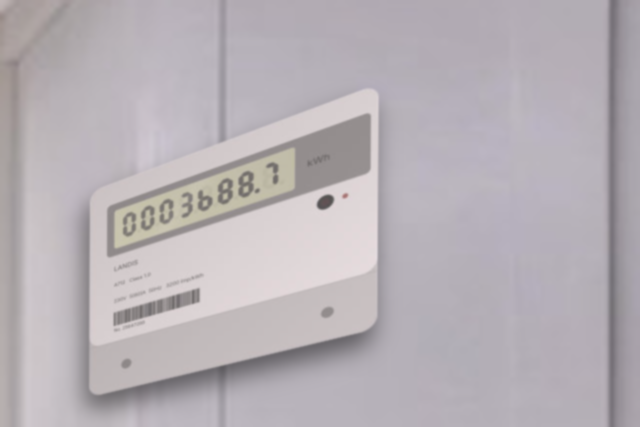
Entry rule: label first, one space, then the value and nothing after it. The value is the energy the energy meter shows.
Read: 3688.7 kWh
